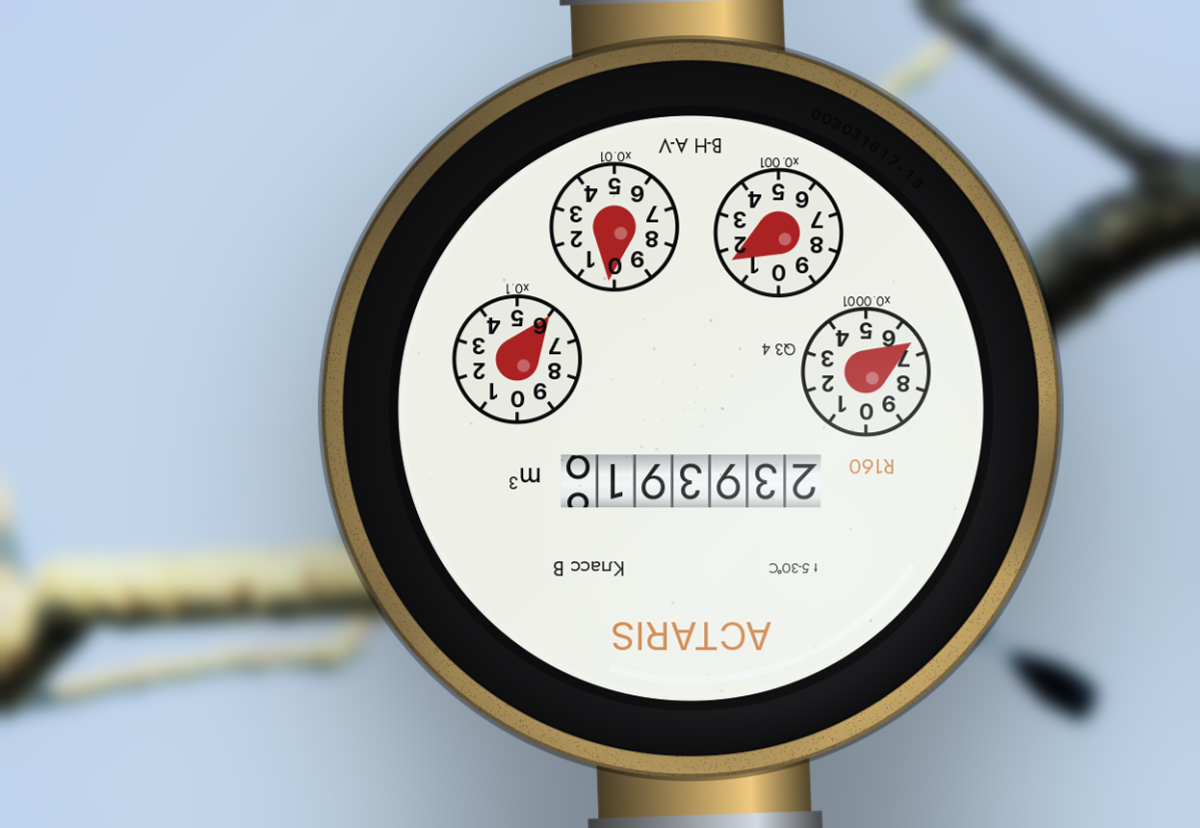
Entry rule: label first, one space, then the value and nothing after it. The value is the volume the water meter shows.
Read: 2393918.6016 m³
